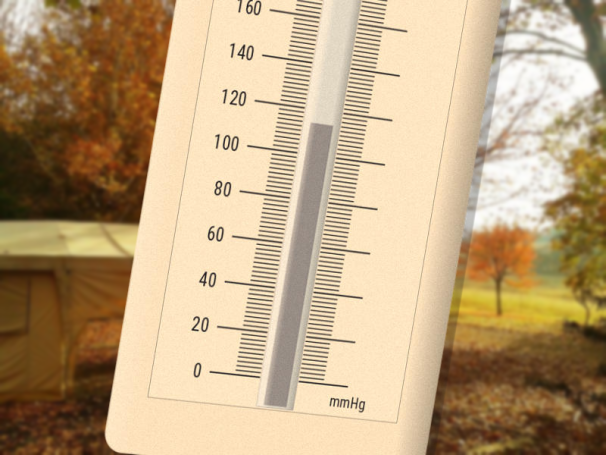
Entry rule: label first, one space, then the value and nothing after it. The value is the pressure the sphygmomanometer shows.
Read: 114 mmHg
